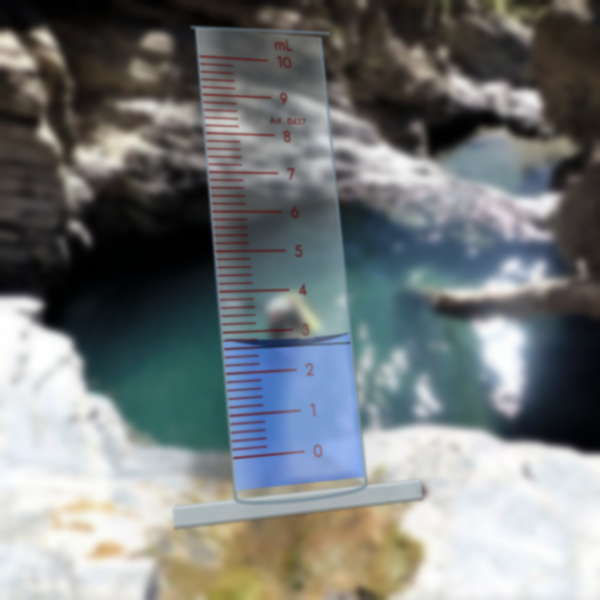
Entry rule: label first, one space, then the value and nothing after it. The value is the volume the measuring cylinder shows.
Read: 2.6 mL
